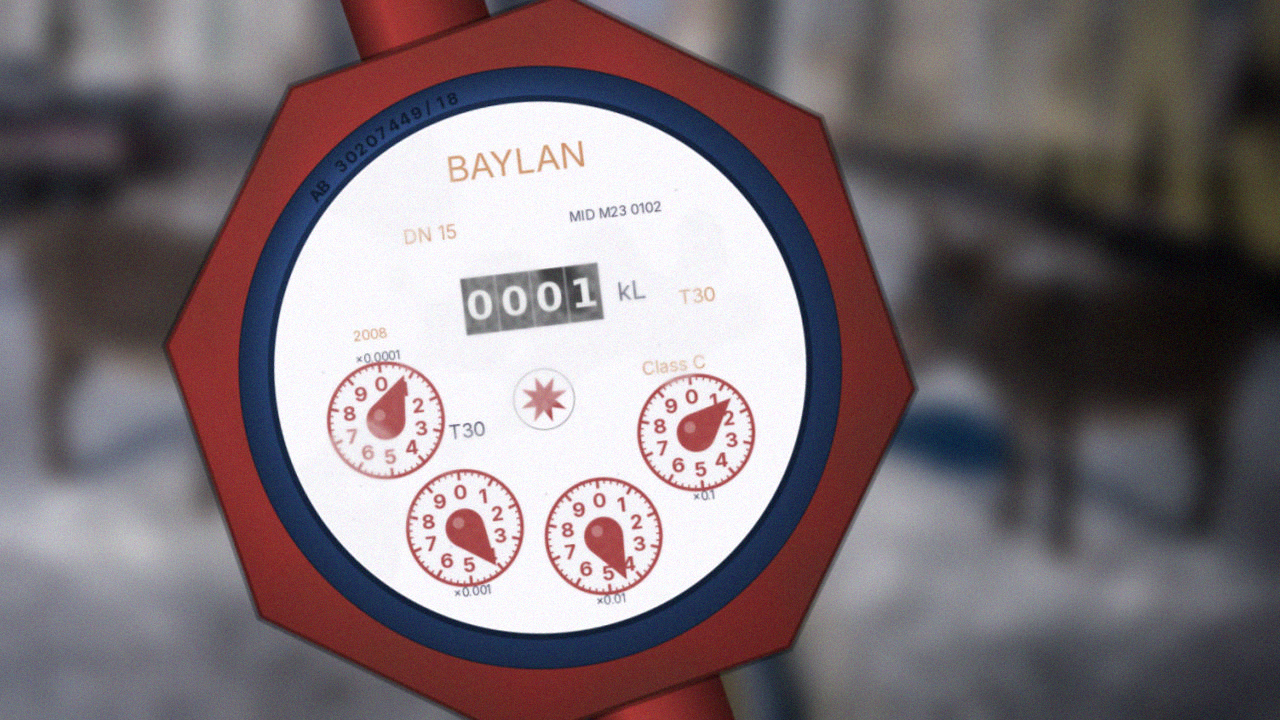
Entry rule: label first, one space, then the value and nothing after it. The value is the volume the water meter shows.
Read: 1.1440 kL
